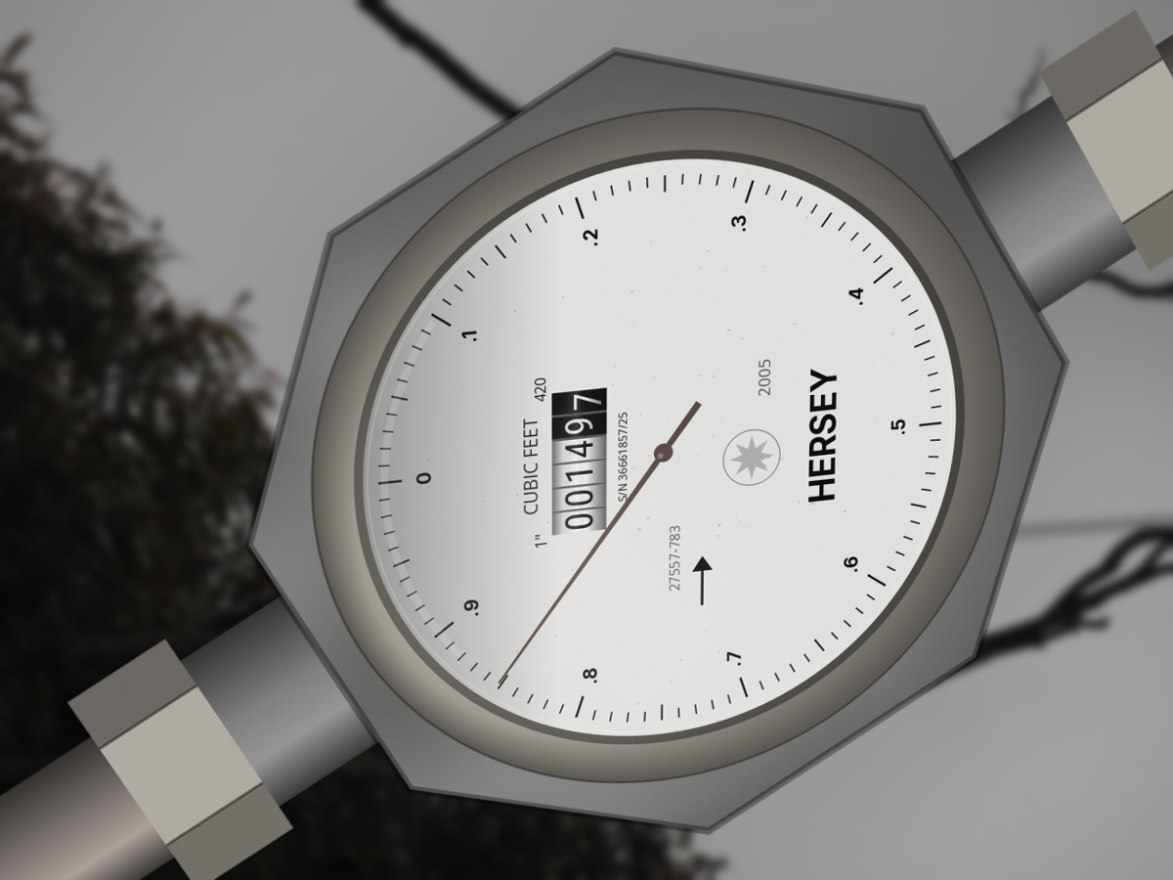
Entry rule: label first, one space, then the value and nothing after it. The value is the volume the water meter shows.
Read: 1496.85 ft³
